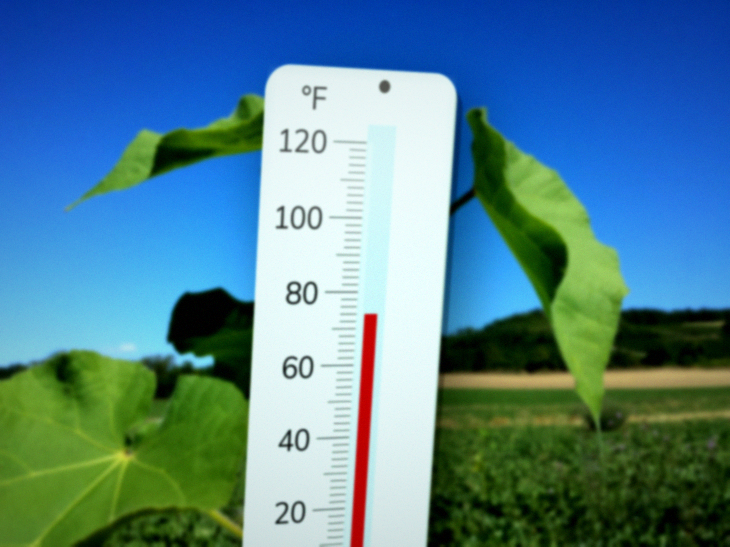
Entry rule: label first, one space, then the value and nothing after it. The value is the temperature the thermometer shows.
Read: 74 °F
